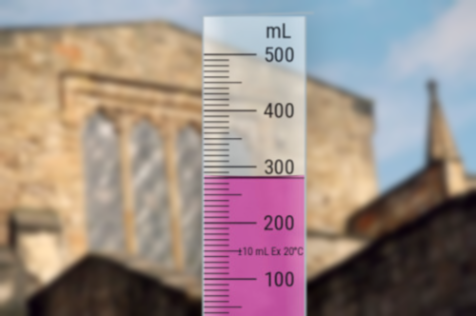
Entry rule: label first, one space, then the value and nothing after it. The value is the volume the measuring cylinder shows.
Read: 280 mL
